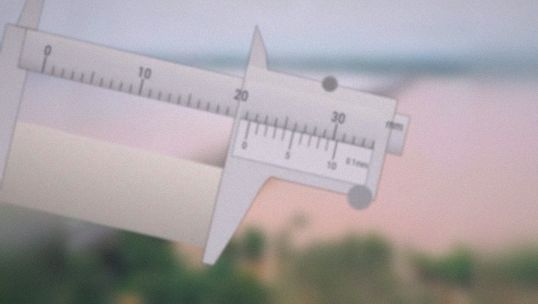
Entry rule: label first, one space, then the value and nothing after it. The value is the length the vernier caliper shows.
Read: 21.4 mm
